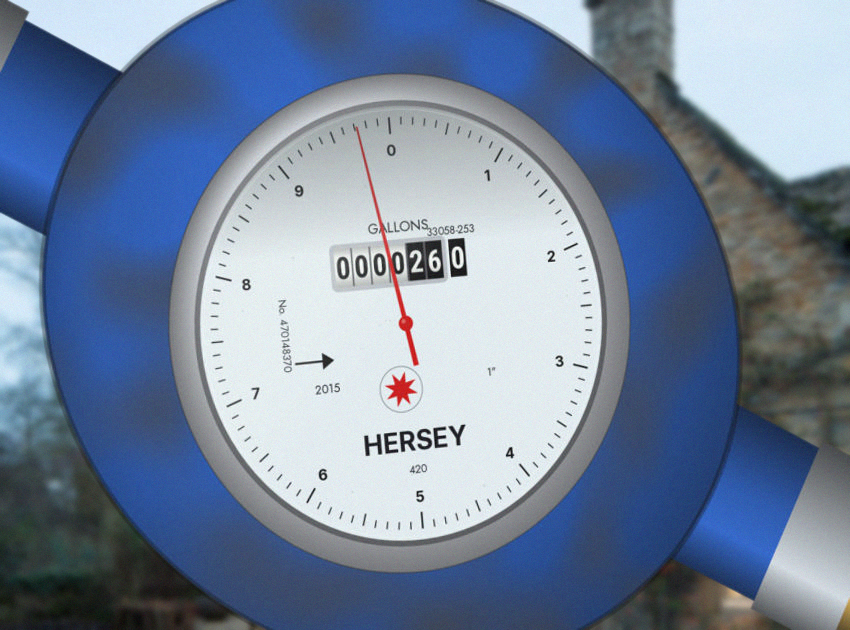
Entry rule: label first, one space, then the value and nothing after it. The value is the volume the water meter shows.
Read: 259.7 gal
